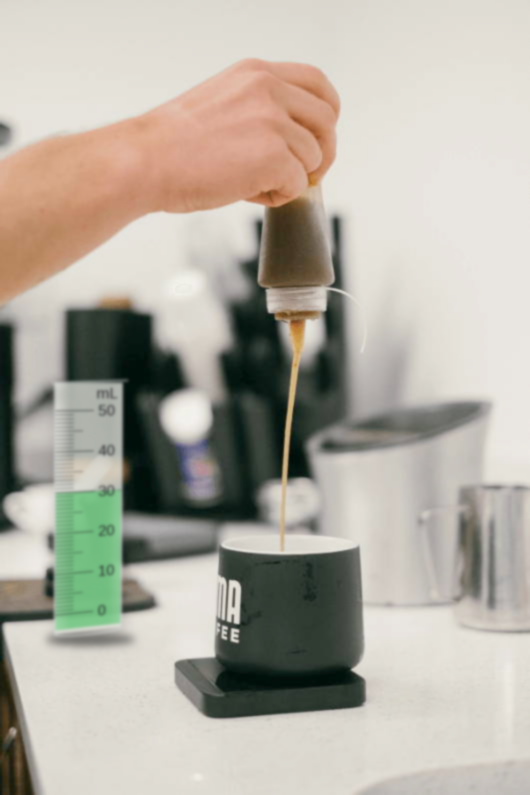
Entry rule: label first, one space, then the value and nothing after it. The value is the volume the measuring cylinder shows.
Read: 30 mL
